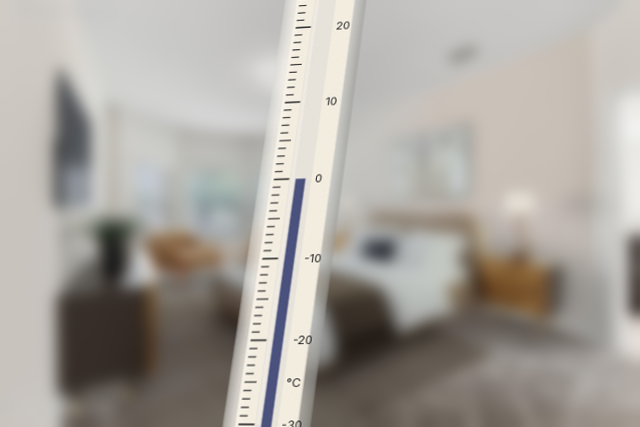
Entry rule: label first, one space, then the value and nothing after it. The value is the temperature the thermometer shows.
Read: 0 °C
